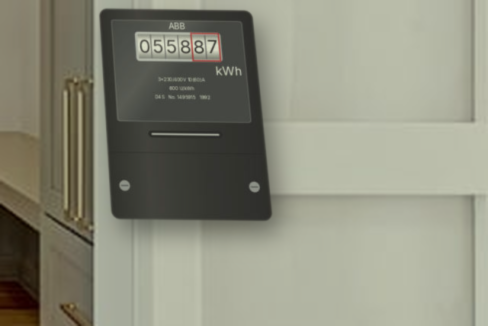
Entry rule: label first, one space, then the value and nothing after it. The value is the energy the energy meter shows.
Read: 558.87 kWh
